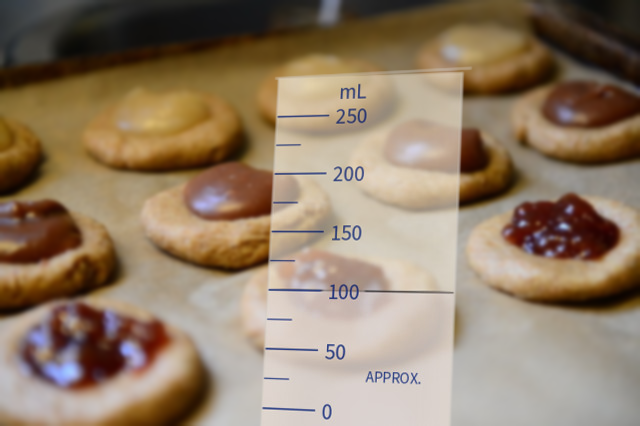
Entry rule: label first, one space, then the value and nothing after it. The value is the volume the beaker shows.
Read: 100 mL
